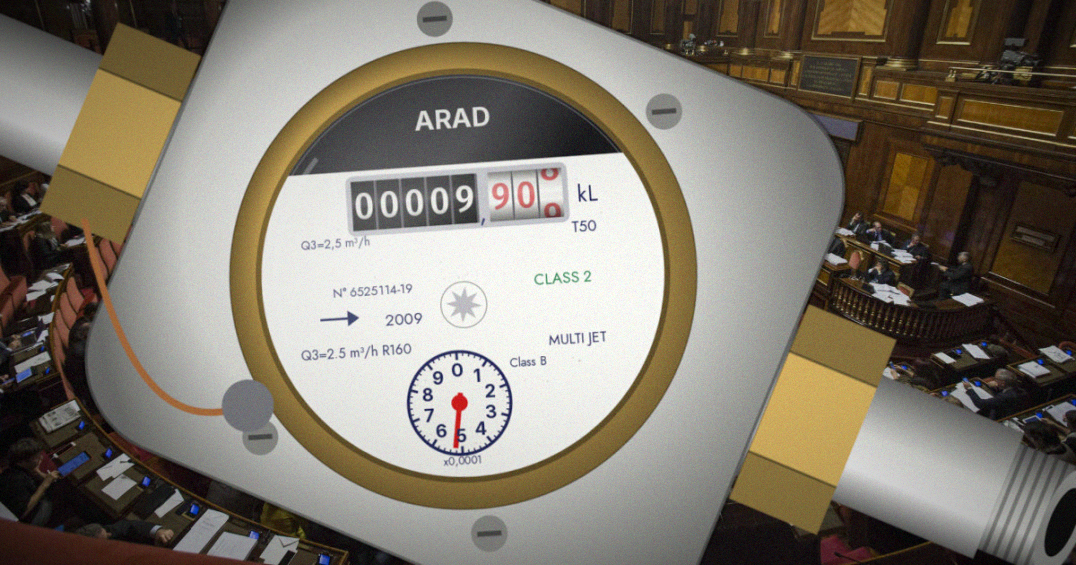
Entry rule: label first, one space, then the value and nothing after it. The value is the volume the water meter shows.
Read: 9.9085 kL
